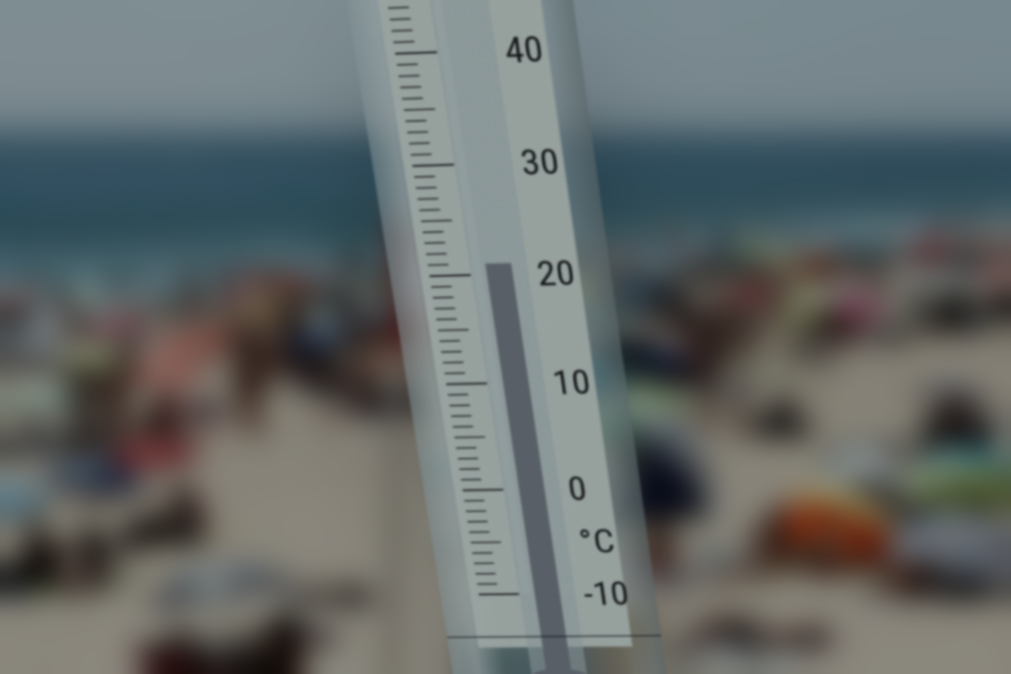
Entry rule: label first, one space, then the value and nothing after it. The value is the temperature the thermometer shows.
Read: 21 °C
